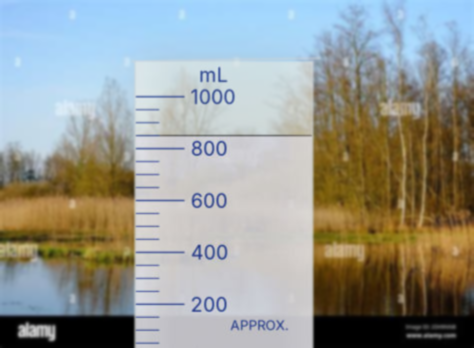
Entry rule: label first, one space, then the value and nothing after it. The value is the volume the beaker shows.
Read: 850 mL
